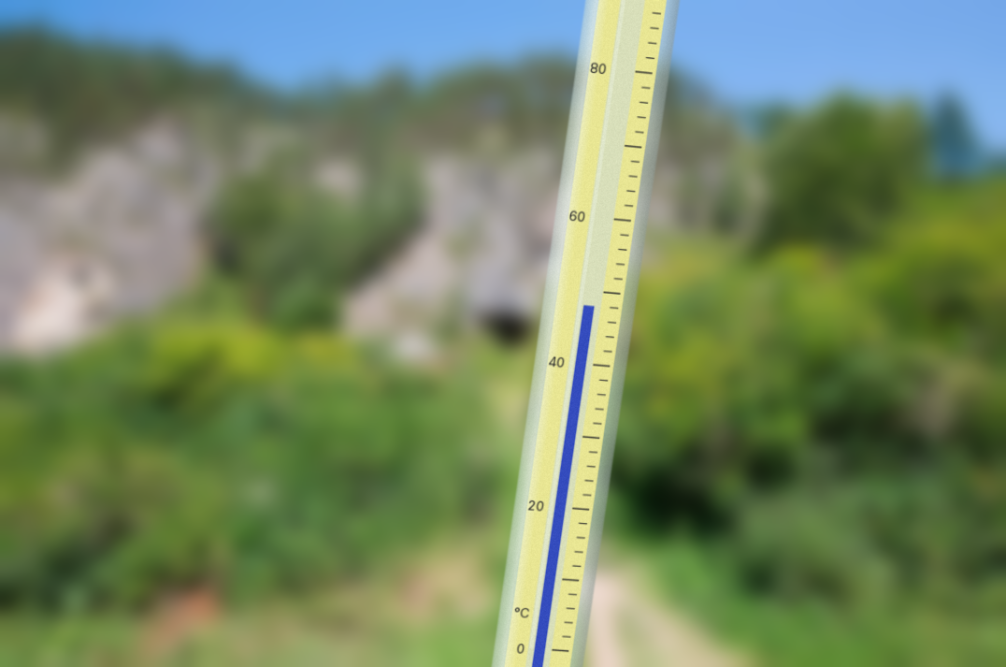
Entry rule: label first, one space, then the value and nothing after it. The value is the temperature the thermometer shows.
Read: 48 °C
